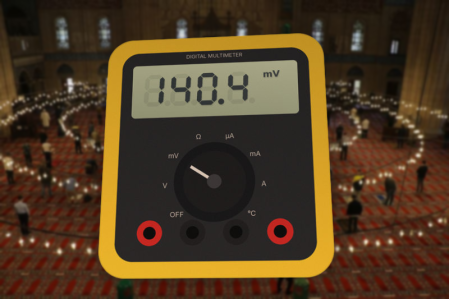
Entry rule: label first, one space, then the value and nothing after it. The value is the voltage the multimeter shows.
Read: 140.4 mV
